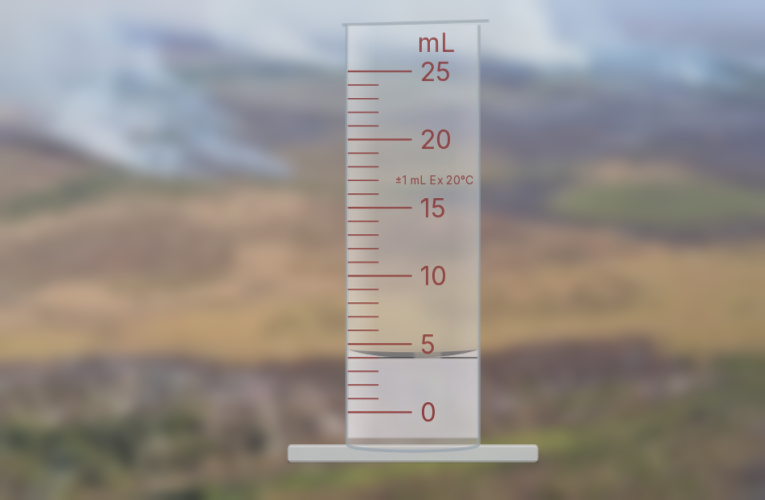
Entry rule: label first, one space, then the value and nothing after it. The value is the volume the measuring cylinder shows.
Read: 4 mL
